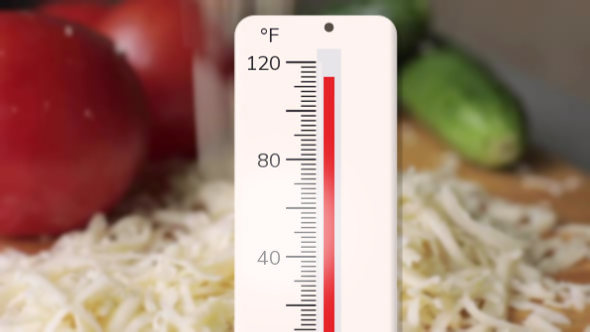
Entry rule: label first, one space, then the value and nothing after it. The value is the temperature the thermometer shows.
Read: 114 °F
